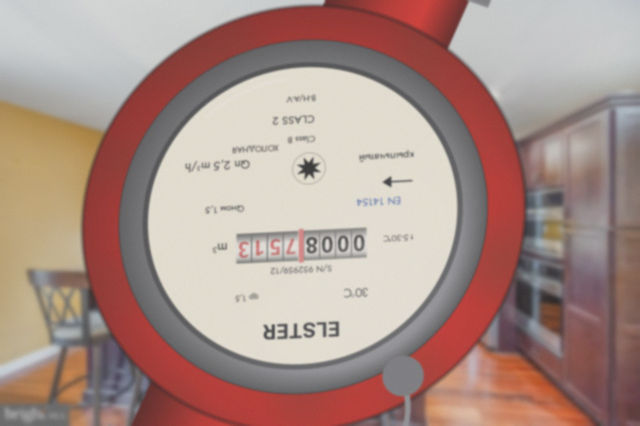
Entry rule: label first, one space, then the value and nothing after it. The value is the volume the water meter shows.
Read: 8.7513 m³
